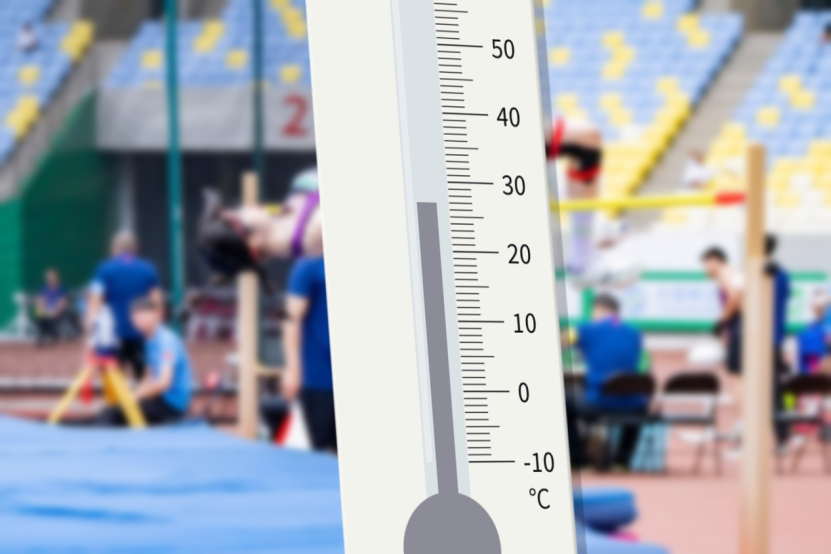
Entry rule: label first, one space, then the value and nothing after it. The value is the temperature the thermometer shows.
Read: 27 °C
